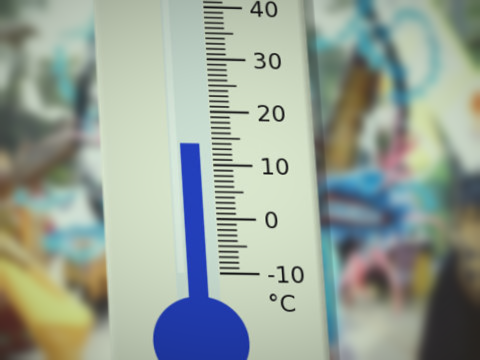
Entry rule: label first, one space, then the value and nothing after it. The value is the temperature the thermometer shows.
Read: 14 °C
